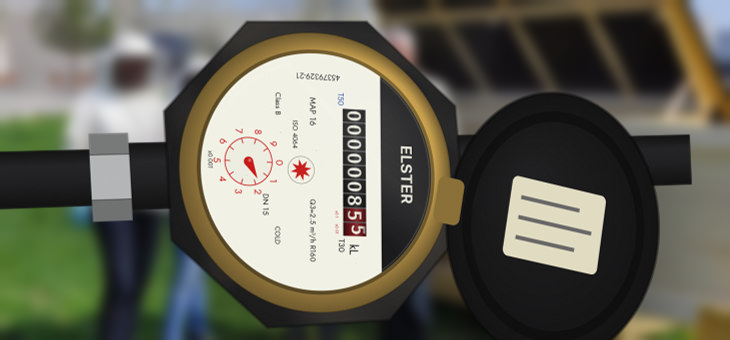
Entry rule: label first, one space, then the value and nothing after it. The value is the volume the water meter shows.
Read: 8.551 kL
